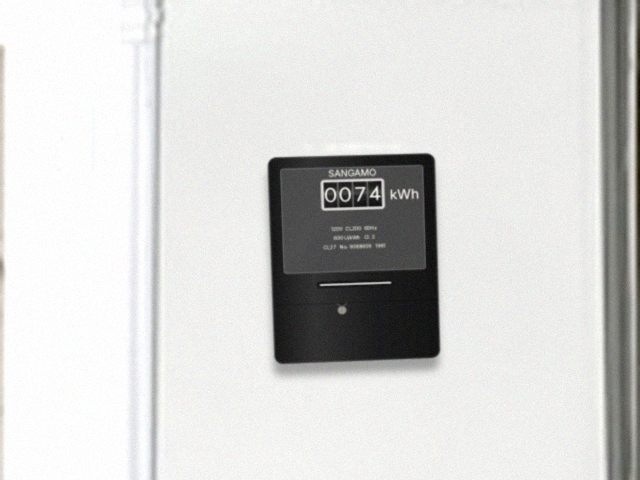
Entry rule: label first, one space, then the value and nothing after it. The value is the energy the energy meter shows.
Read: 74 kWh
